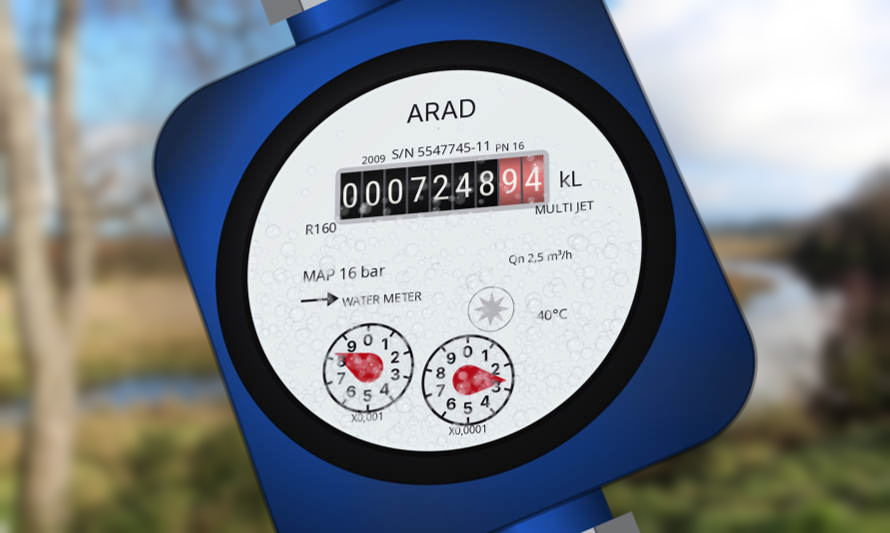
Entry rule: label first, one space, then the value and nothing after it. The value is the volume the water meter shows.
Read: 7248.9482 kL
